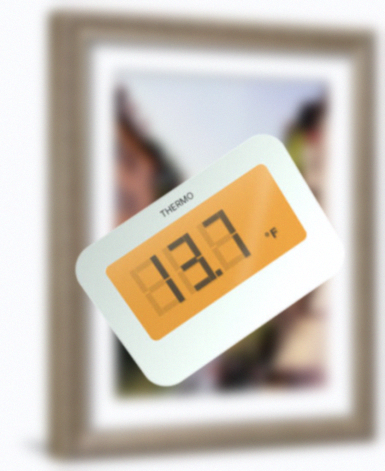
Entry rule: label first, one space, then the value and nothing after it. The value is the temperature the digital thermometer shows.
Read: 13.7 °F
